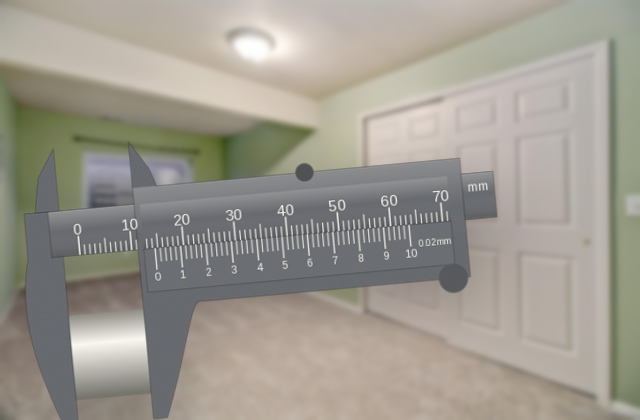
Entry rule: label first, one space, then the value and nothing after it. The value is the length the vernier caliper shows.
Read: 14.5 mm
